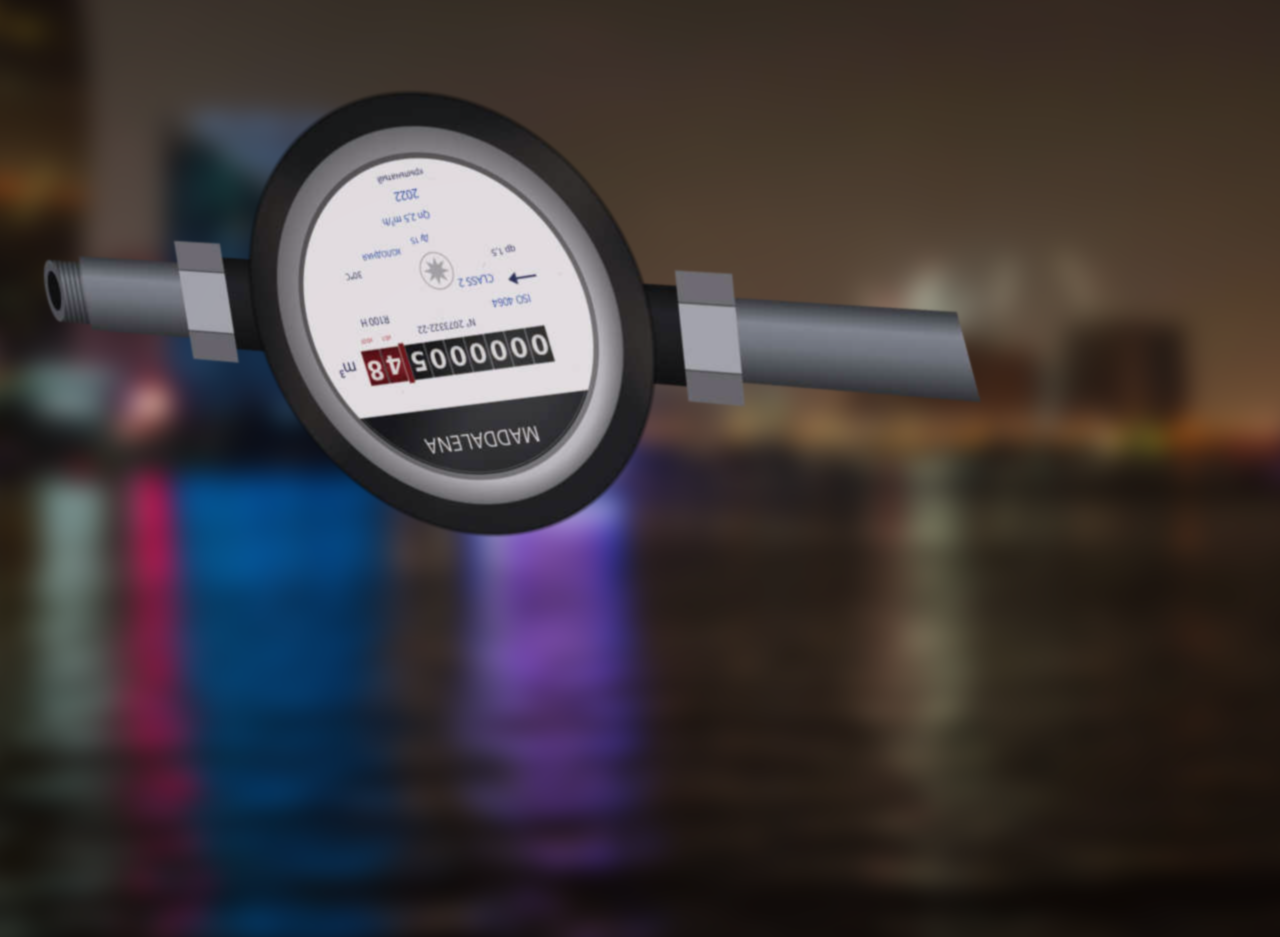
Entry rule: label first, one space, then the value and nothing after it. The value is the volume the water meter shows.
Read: 5.48 m³
